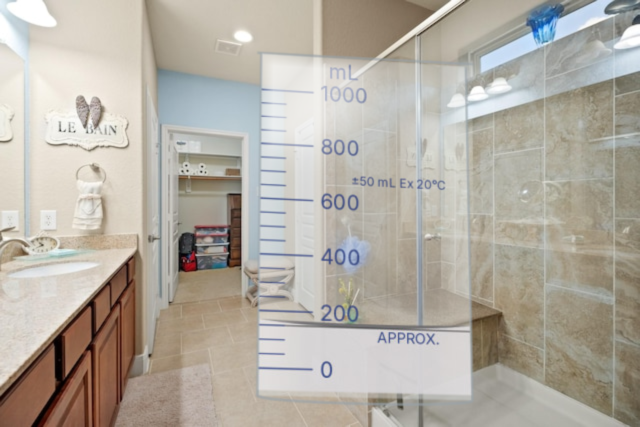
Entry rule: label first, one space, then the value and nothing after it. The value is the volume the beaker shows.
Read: 150 mL
